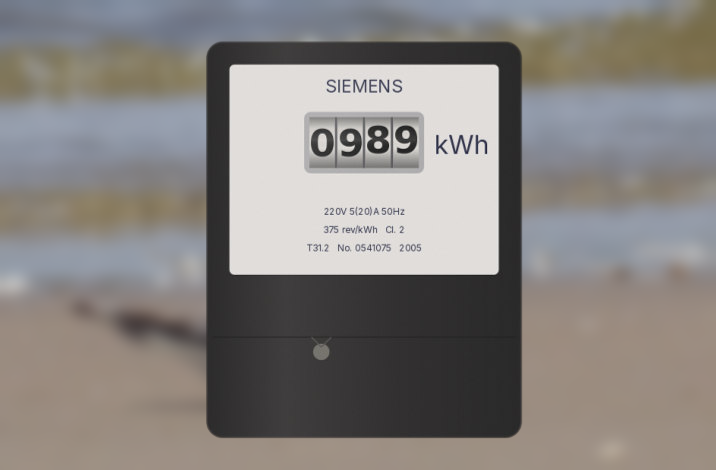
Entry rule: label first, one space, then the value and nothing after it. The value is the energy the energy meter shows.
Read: 989 kWh
